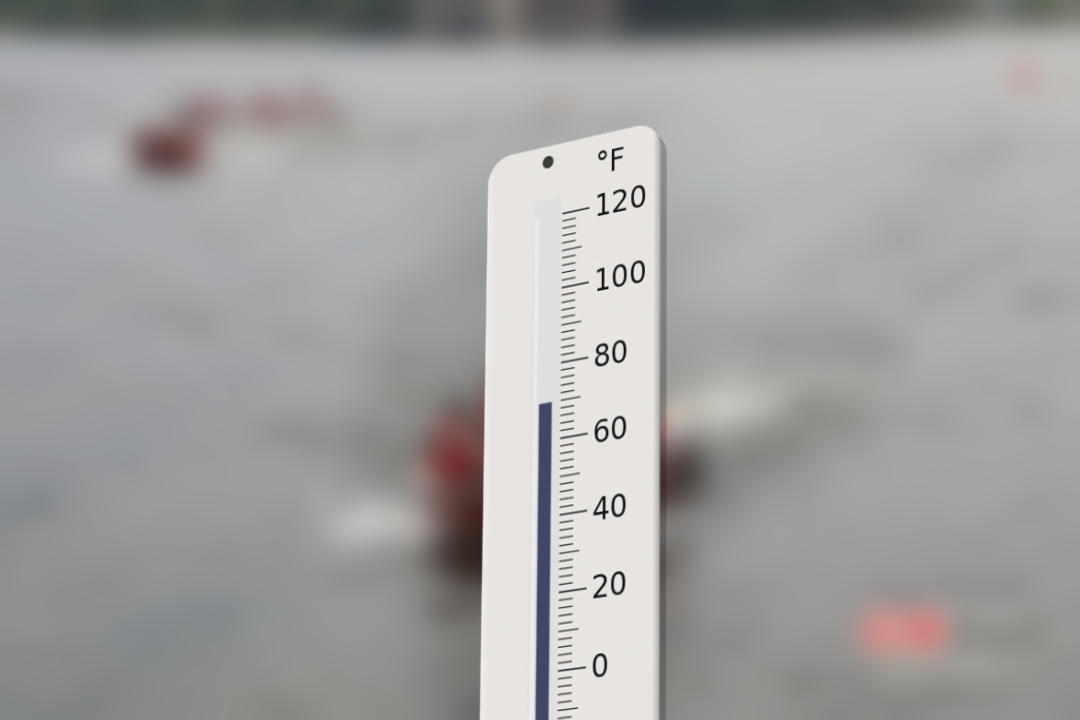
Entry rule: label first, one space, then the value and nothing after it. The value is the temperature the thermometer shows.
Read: 70 °F
